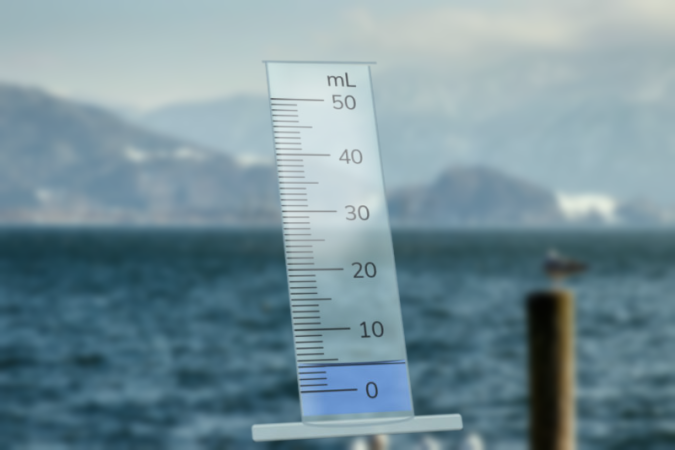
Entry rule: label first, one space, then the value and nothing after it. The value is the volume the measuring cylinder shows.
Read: 4 mL
